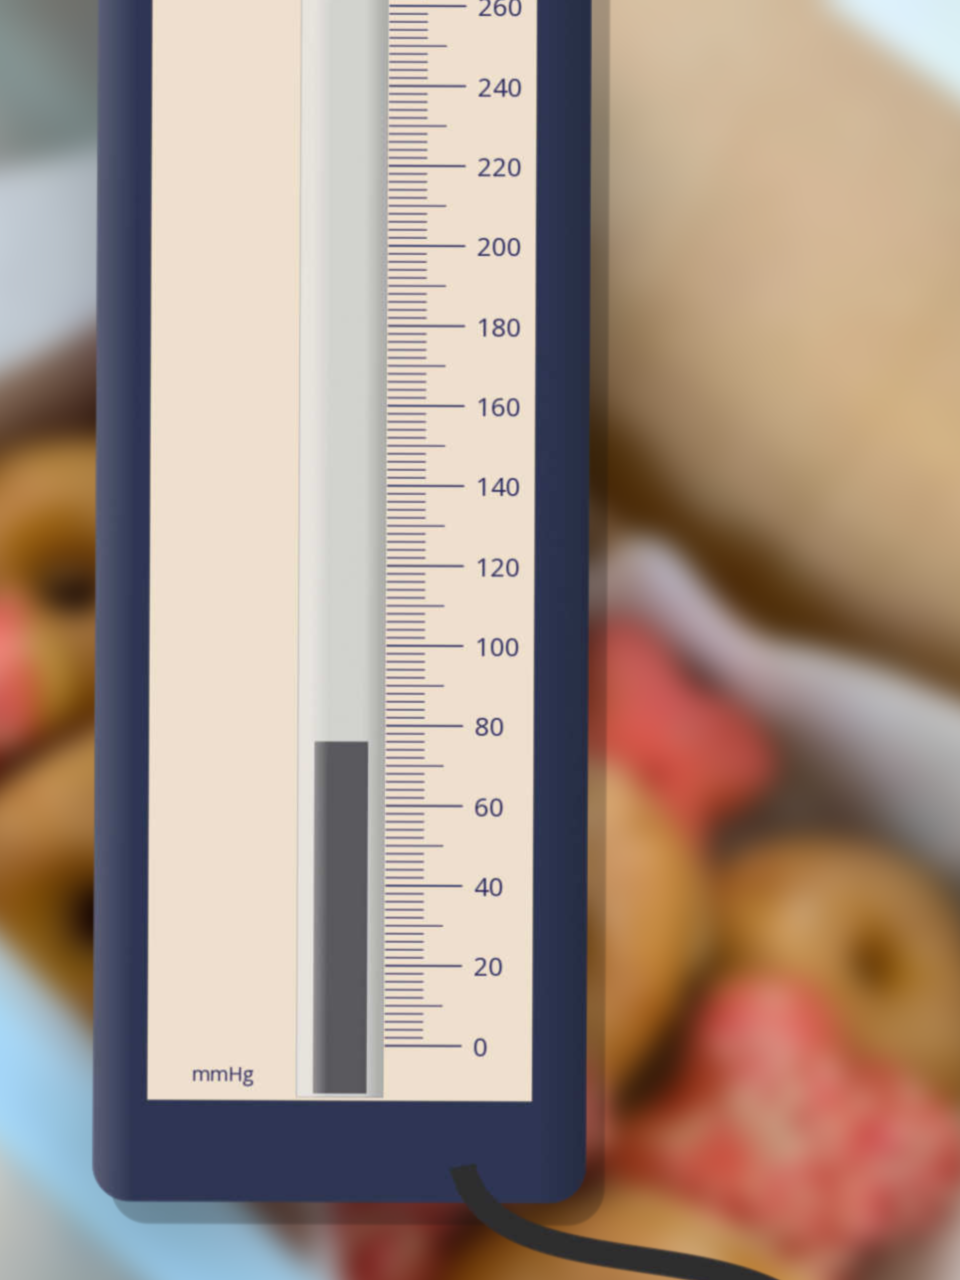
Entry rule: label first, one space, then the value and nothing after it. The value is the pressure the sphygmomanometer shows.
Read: 76 mmHg
